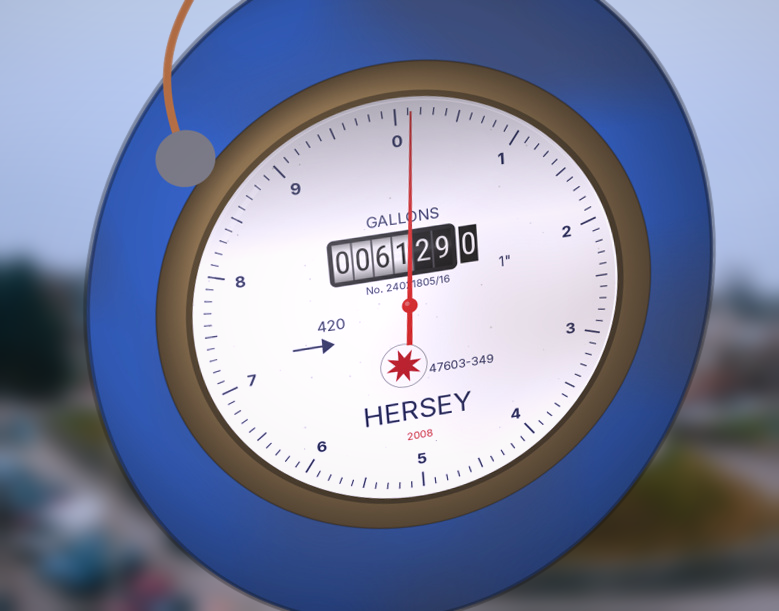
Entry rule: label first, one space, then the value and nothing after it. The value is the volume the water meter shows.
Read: 61290.1 gal
